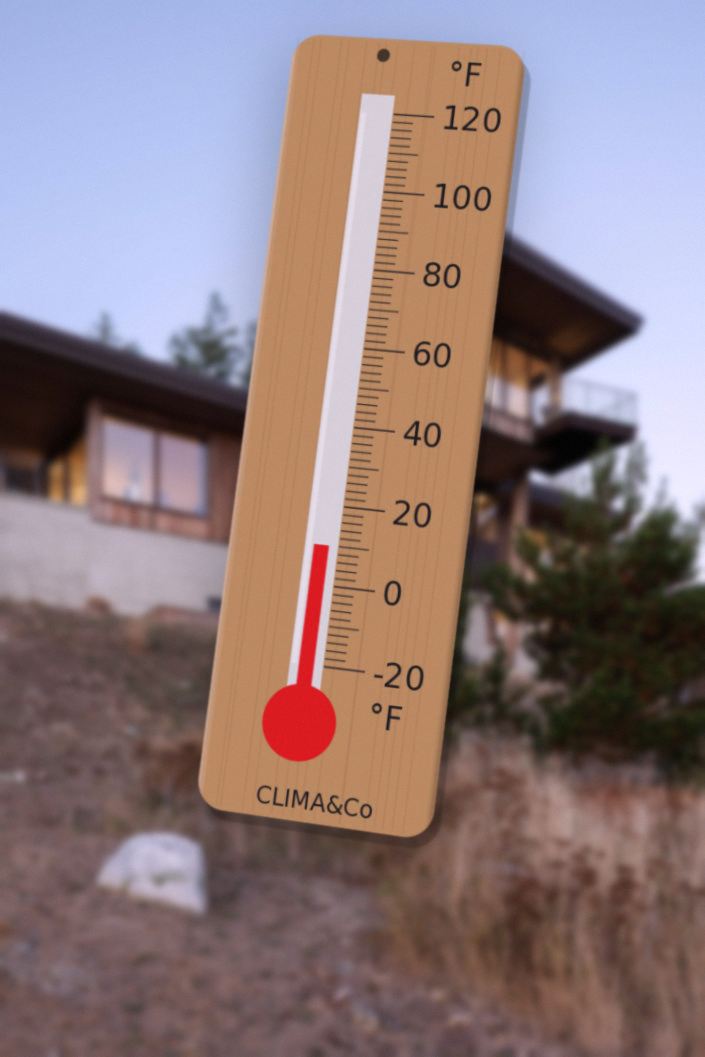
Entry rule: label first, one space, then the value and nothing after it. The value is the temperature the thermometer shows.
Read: 10 °F
